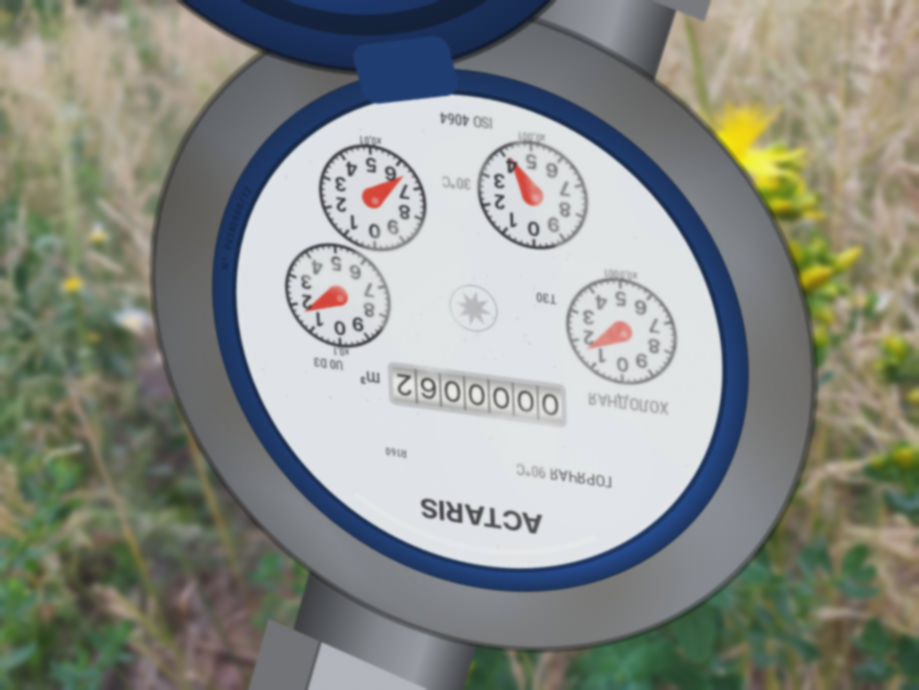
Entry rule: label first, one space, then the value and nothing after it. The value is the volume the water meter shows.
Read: 62.1641 m³
